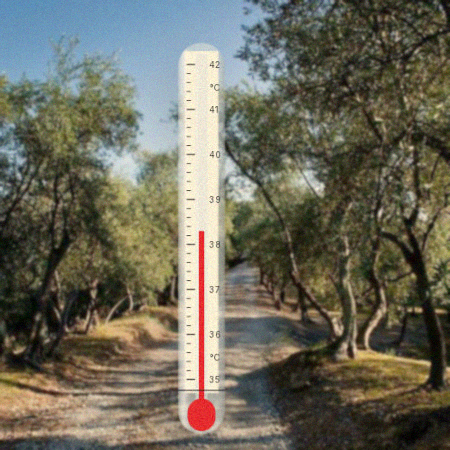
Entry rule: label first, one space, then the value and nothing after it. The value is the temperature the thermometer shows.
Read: 38.3 °C
